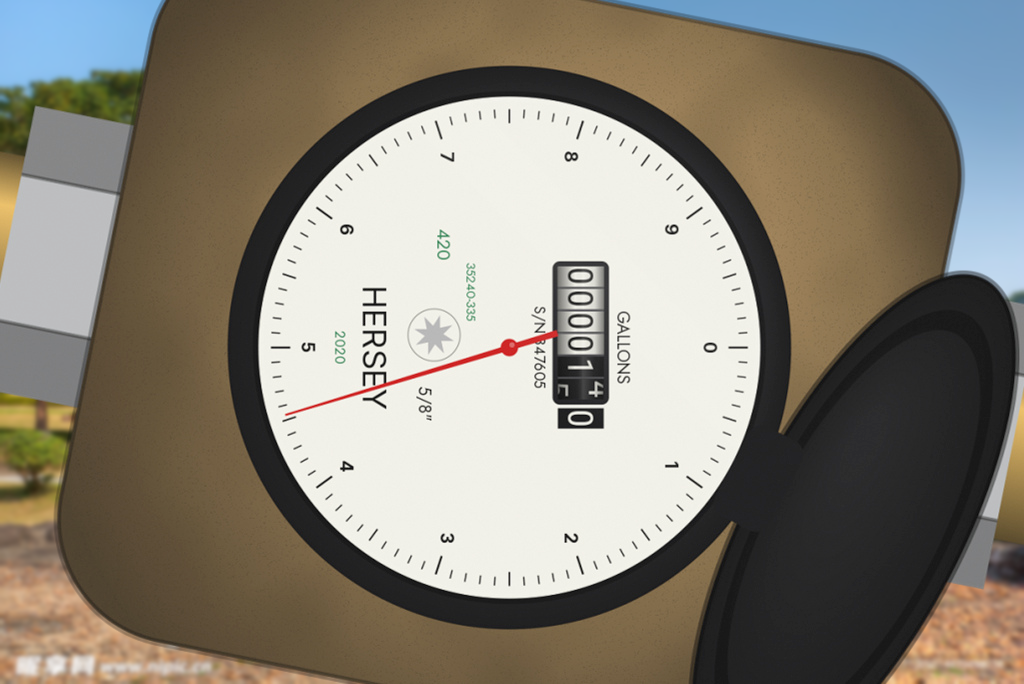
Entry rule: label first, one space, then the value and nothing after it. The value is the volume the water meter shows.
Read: 144.5 gal
